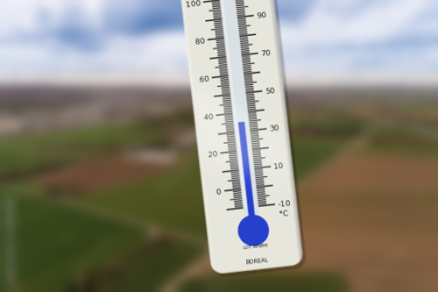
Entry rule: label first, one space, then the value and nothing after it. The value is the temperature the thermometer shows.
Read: 35 °C
